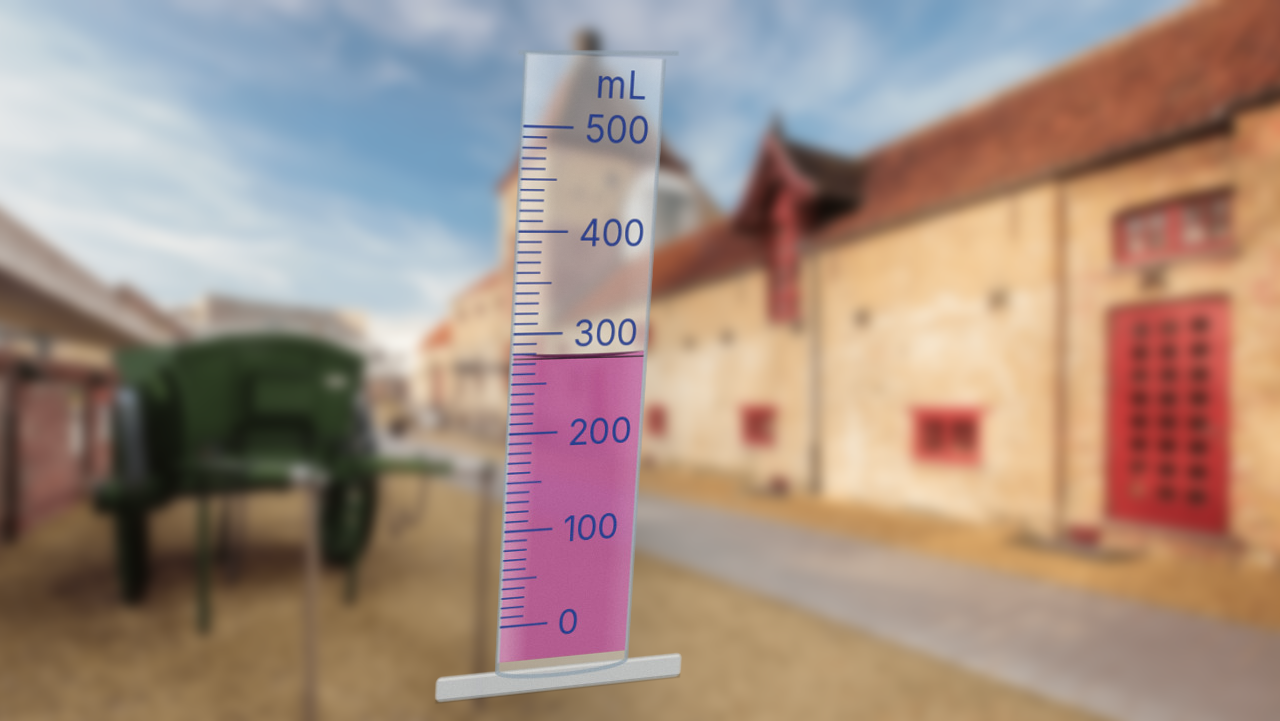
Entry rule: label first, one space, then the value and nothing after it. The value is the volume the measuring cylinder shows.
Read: 275 mL
